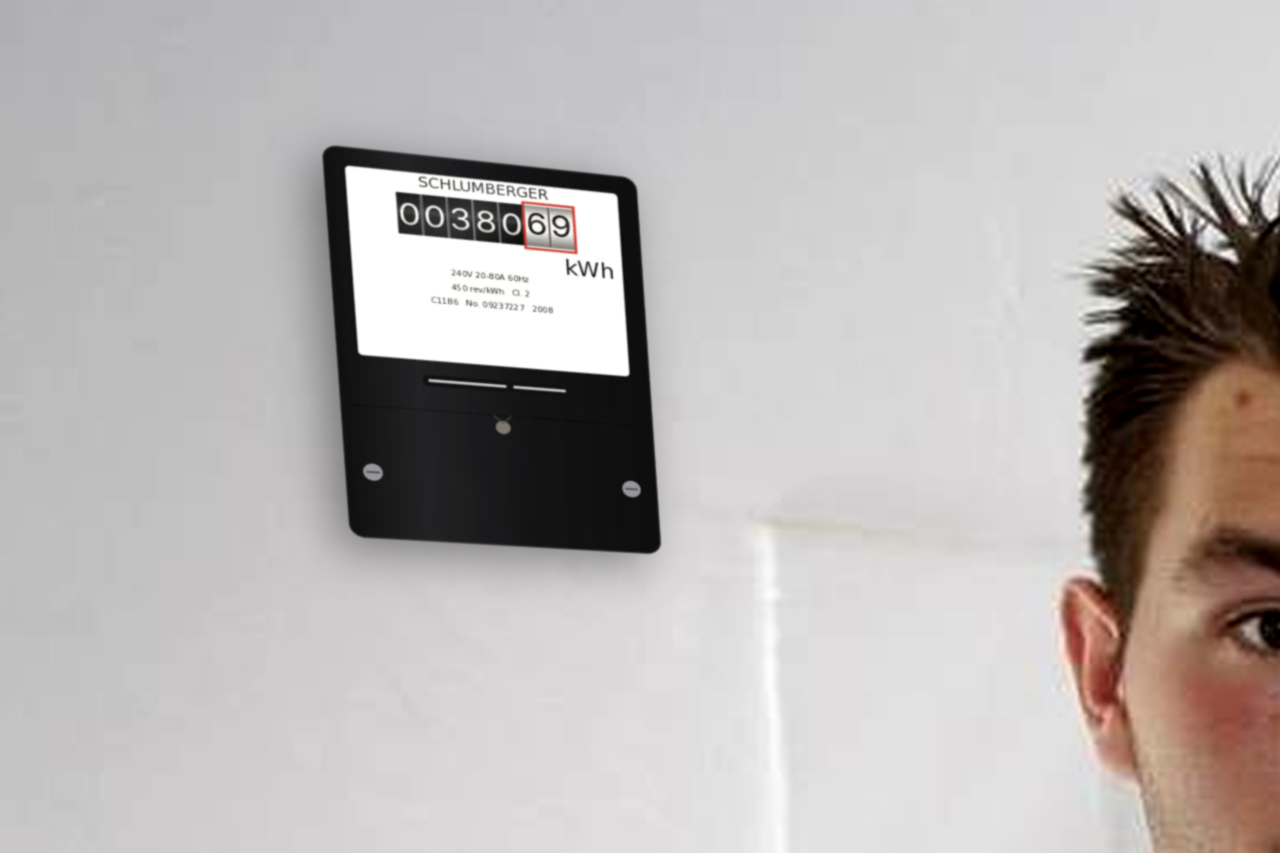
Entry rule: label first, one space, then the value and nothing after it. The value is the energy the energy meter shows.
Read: 380.69 kWh
